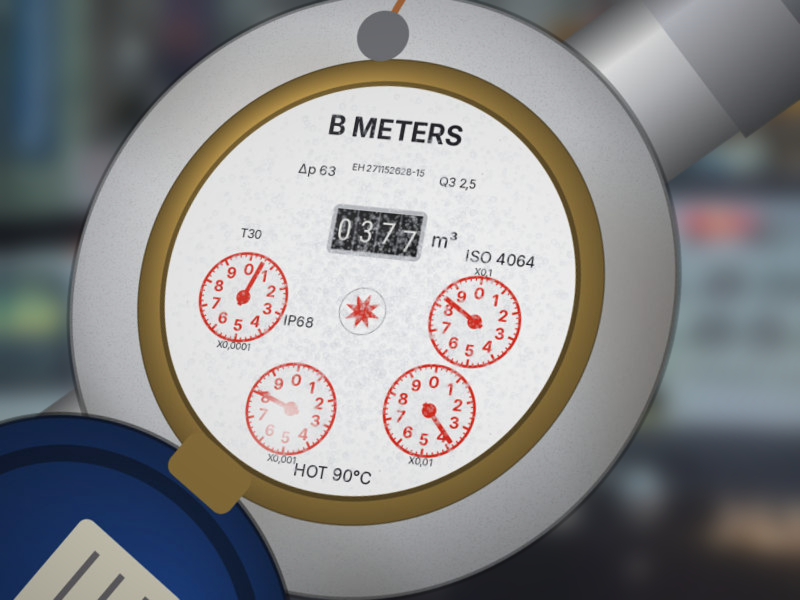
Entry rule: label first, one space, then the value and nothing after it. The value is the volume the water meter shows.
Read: 376.8380 m³
